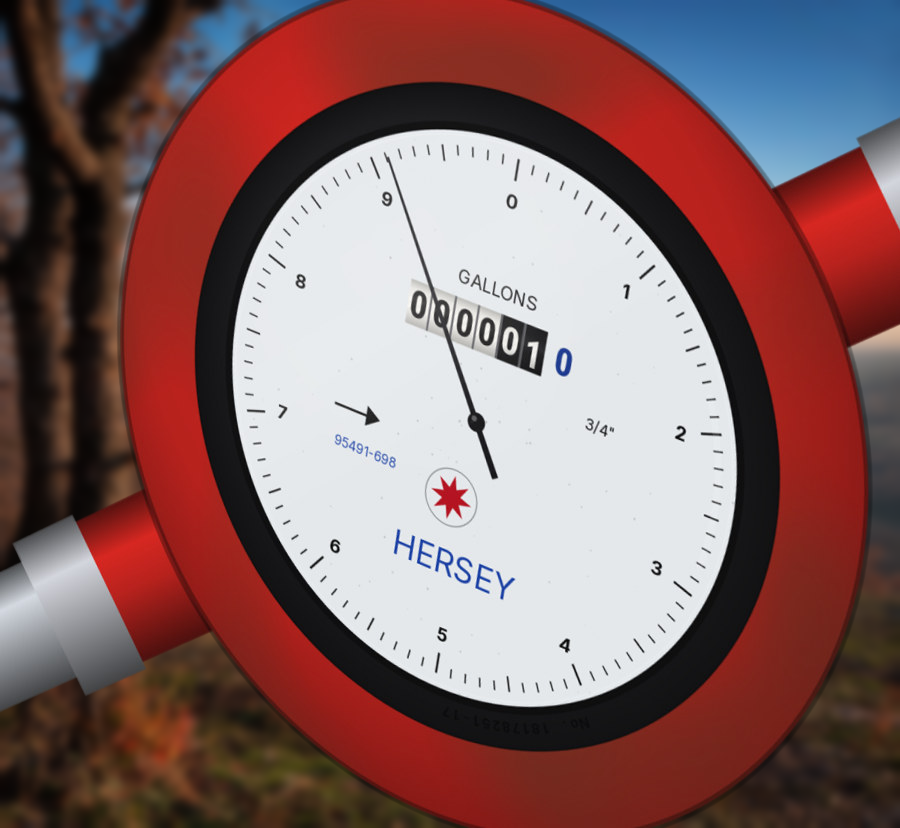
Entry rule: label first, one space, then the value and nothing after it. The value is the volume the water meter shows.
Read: 9.1 gal
